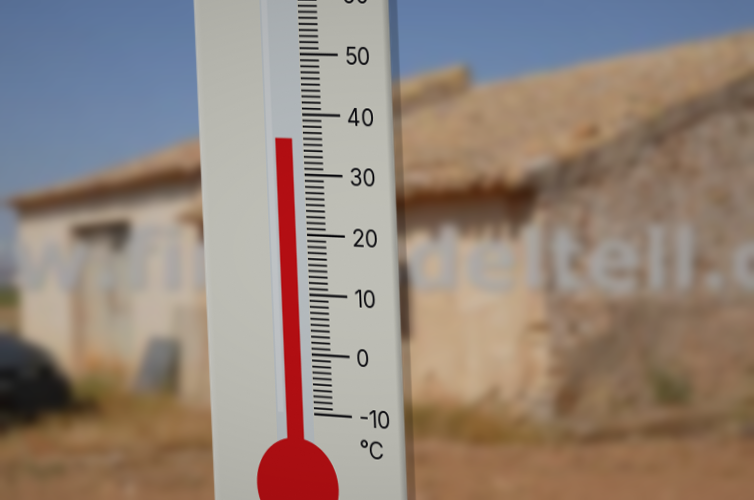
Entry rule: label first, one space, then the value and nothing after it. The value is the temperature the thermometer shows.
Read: 36 °C
